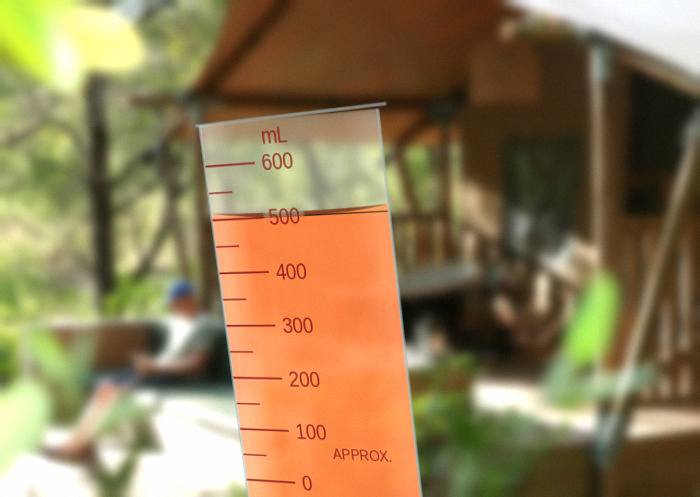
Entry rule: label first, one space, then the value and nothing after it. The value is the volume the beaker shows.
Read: 500 mL
